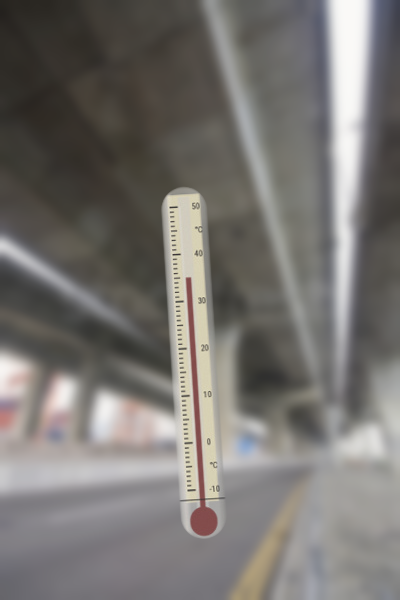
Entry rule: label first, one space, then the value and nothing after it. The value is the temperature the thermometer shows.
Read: 35 °C
